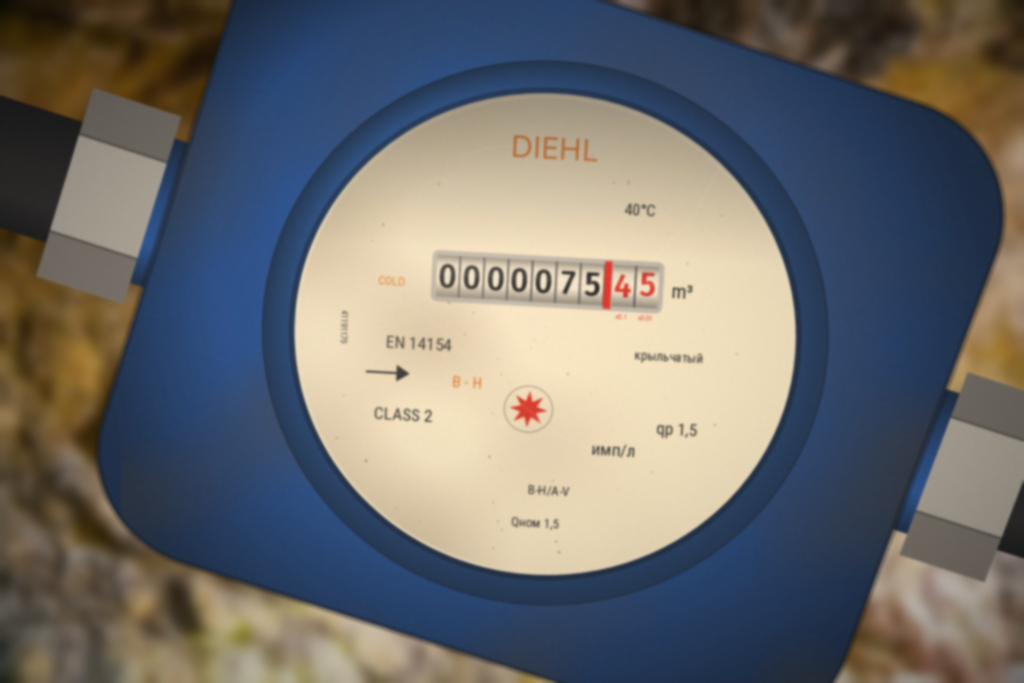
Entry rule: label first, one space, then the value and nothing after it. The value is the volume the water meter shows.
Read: 75.45 m³
